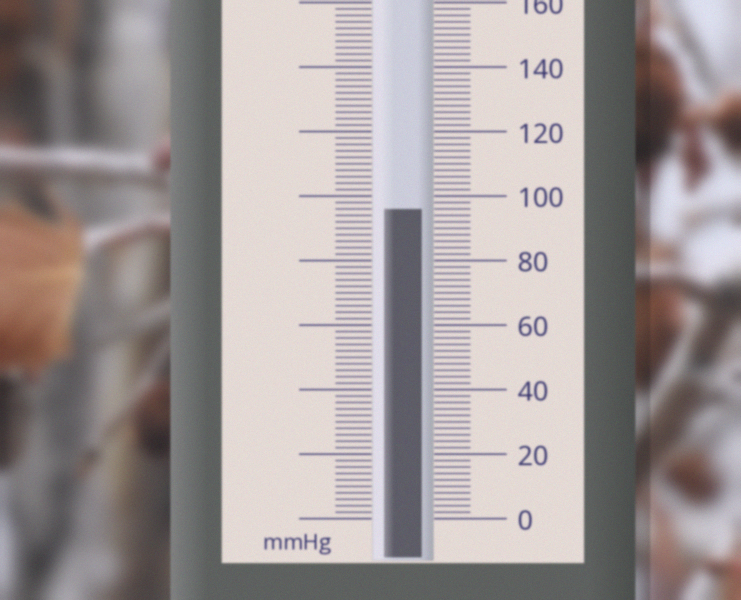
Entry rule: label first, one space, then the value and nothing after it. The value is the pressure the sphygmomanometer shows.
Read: 96 mmHg
